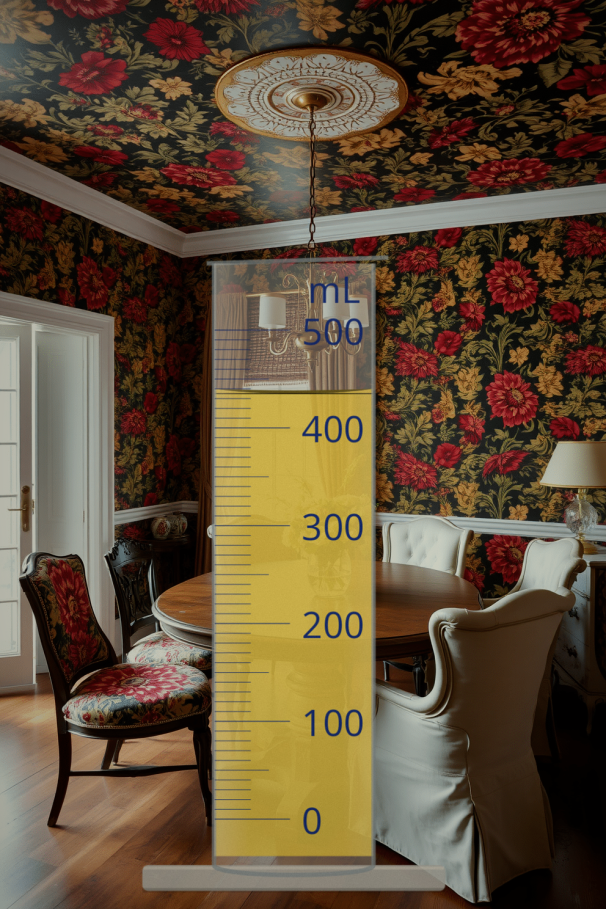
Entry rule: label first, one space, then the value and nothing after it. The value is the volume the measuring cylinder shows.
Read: 435 mL
